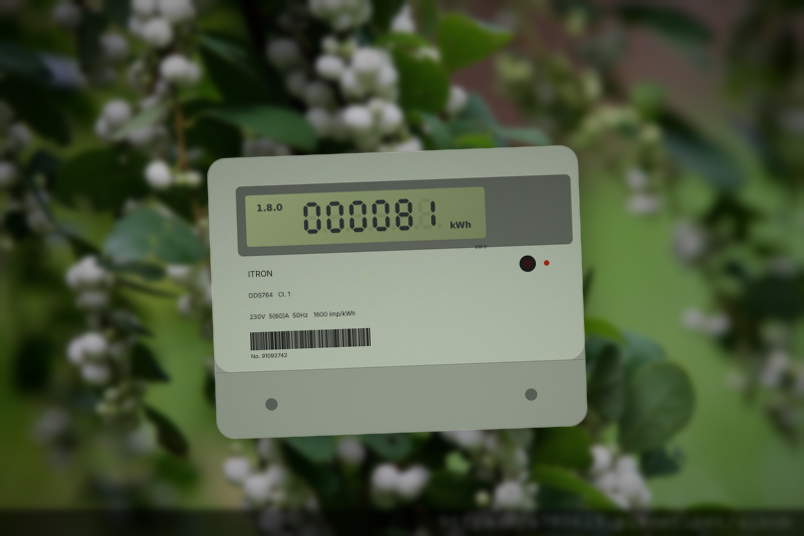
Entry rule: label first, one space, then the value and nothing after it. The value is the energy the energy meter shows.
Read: 81 kWh
